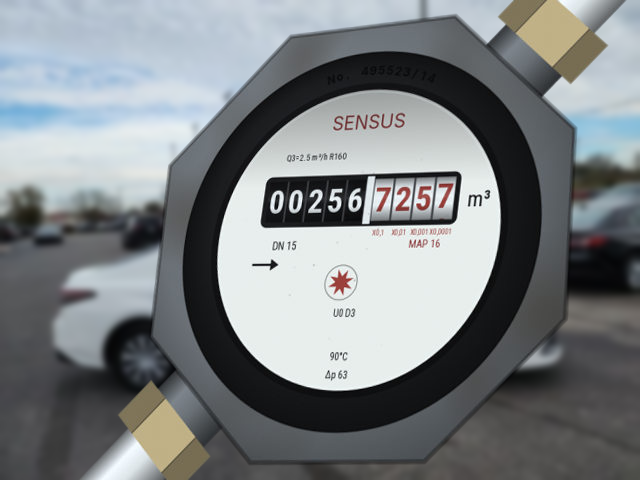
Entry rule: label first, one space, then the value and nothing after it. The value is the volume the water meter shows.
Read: 256.7257 m³
